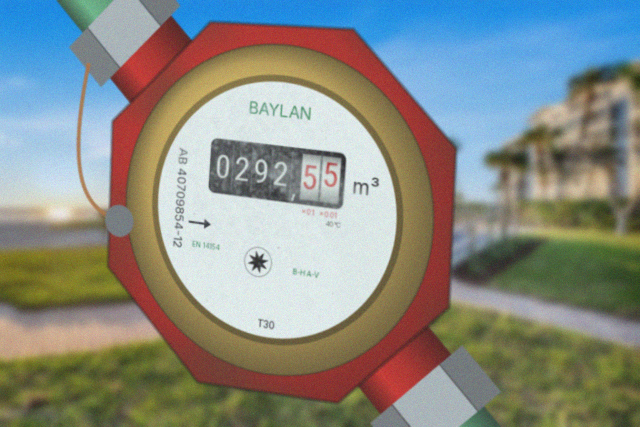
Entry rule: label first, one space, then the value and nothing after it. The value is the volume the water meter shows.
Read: 292.55 m³
